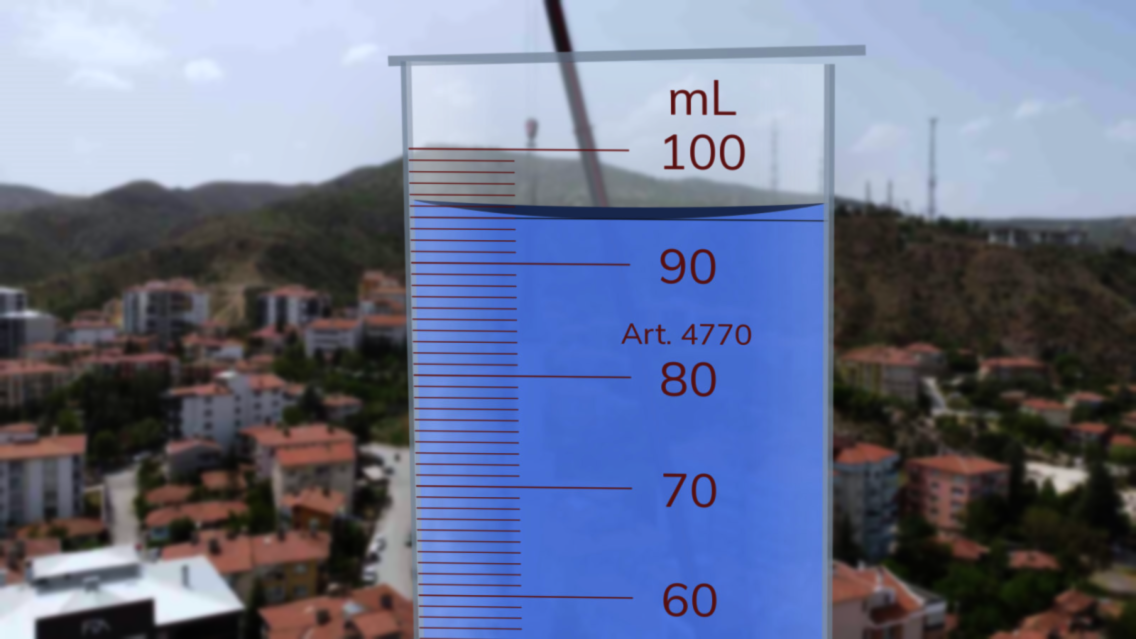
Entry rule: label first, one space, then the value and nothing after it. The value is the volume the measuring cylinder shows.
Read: 94 mL
